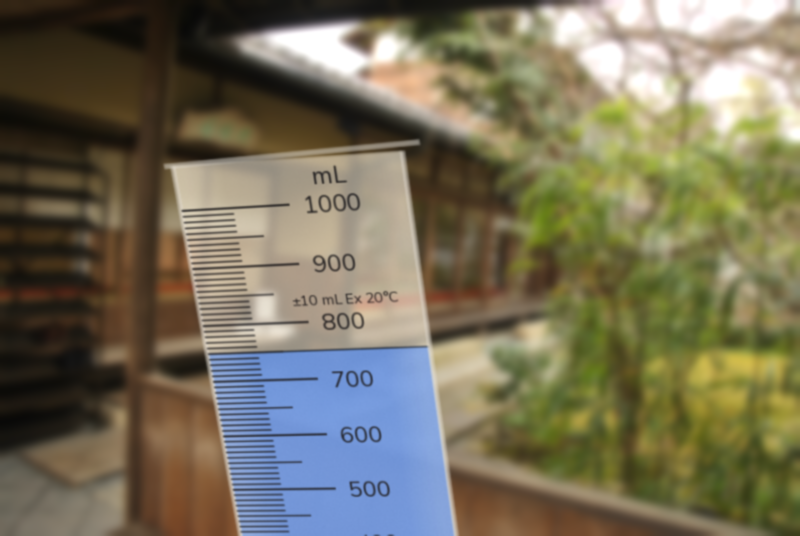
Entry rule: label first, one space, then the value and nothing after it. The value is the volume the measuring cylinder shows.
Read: 750 mL
